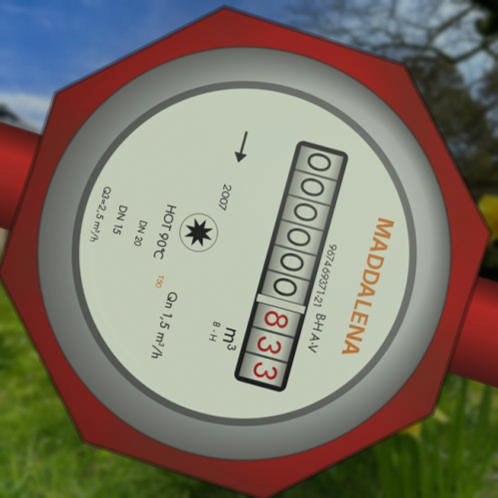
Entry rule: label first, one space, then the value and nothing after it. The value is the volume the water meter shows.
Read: 0.833 m³
